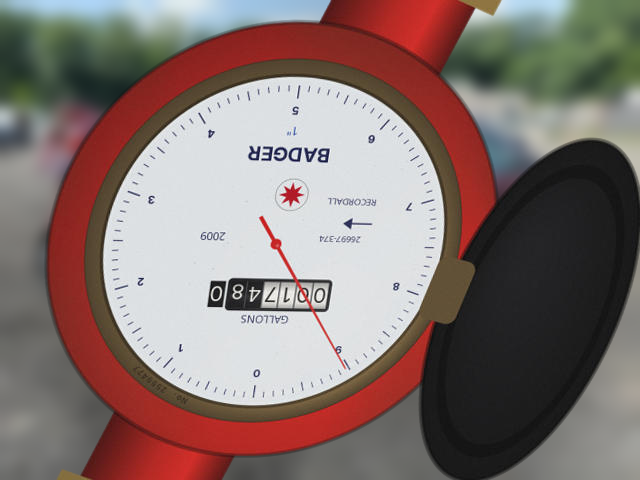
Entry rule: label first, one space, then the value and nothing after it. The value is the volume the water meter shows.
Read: 17479.0 gal
